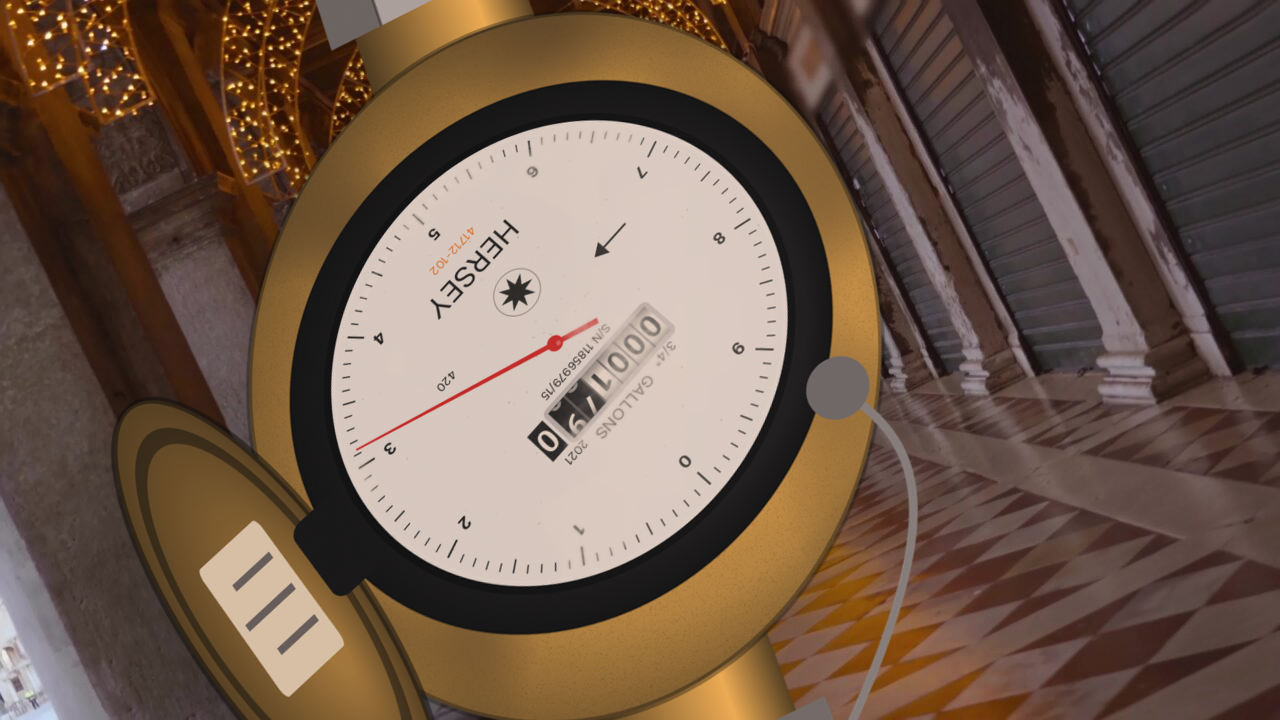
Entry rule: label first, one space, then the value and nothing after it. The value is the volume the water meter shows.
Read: 1793.1 gal
